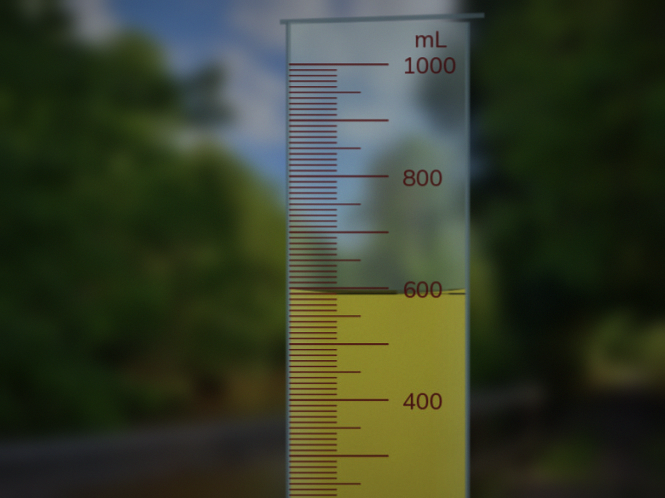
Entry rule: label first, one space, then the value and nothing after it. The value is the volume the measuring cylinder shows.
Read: 590 mL
